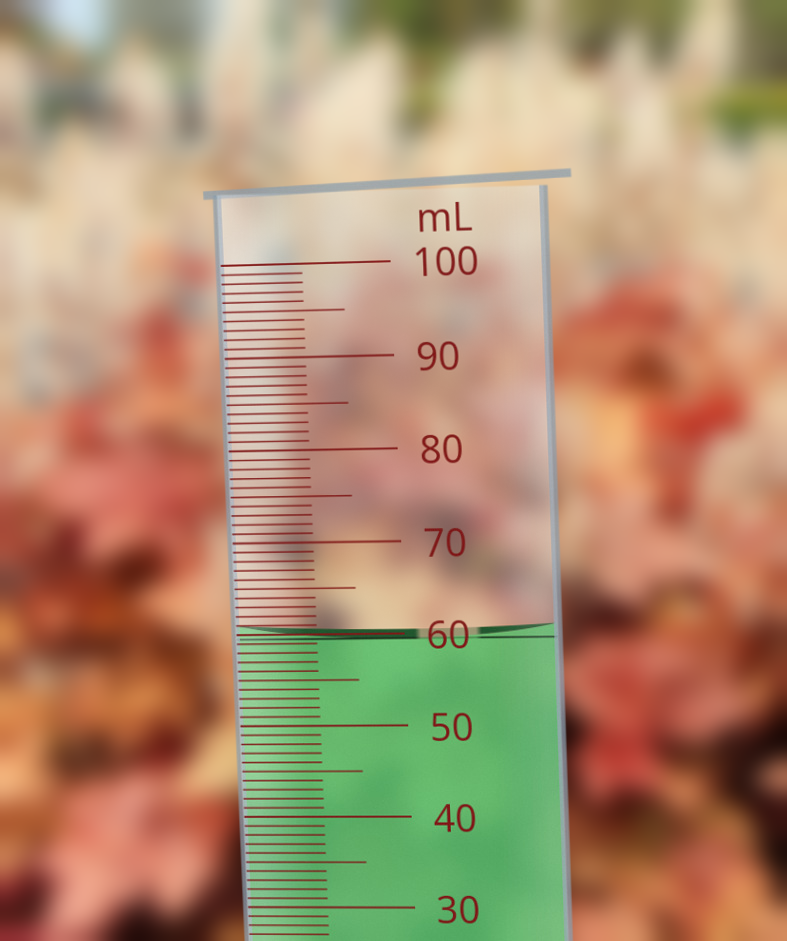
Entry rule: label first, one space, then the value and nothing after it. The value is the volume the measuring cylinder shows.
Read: 59.5 mL
